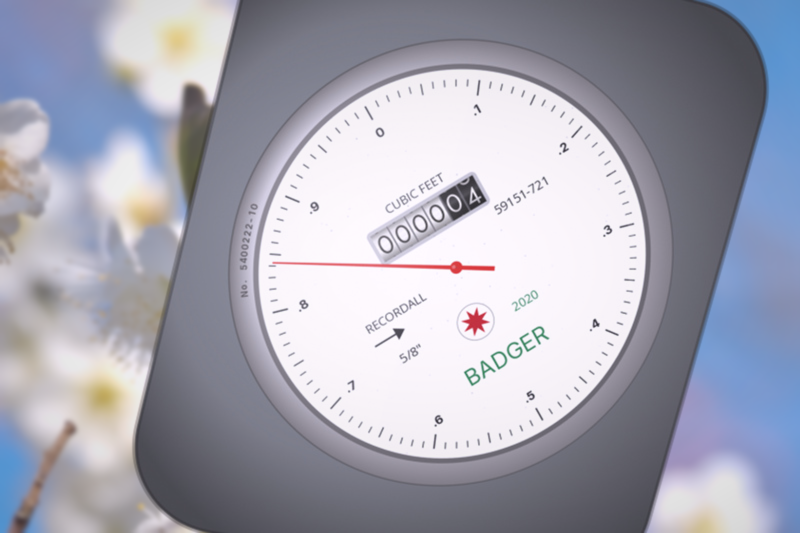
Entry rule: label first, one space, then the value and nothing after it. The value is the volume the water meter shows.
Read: 3.84 ft³
